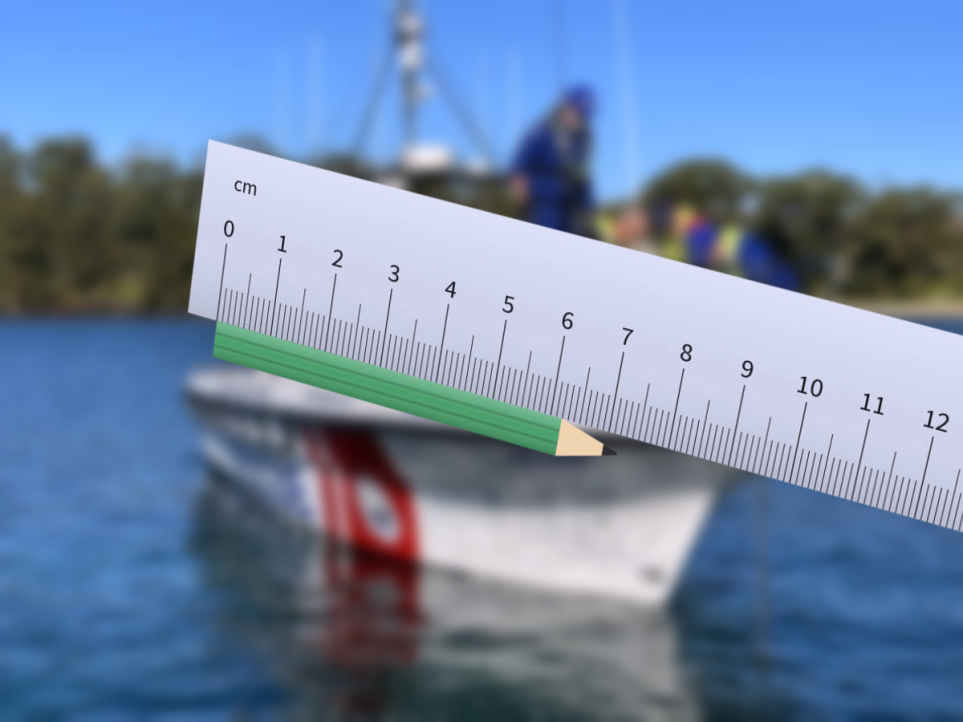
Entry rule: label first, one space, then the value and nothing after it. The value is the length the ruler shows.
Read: 7.2 cm
